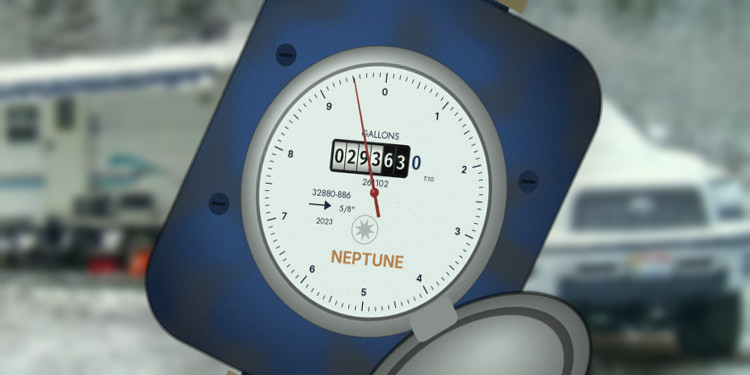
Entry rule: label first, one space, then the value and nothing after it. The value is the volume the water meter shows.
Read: 293629.5 gal
